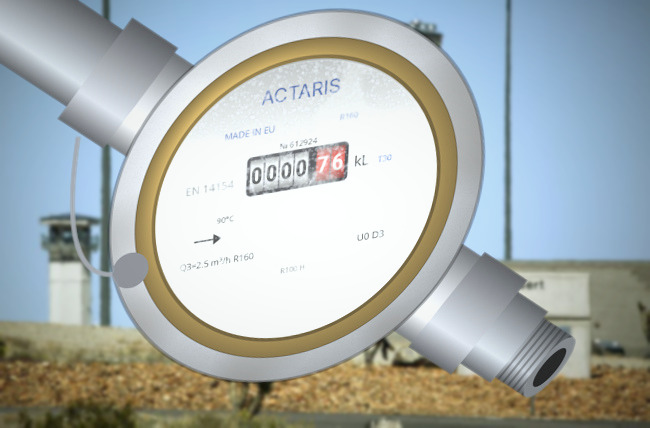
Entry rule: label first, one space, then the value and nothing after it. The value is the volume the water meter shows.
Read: 0.76 kL
